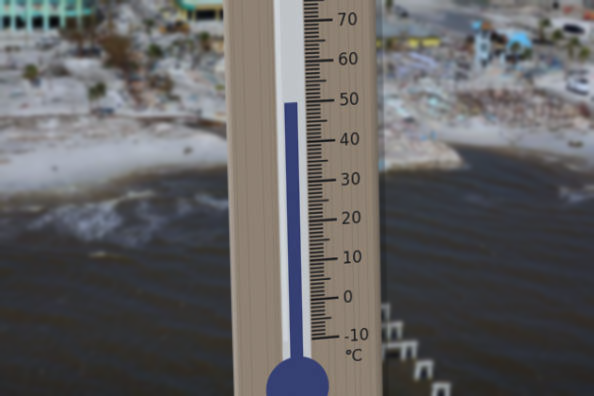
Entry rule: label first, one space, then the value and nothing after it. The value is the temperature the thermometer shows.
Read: 50 °C
